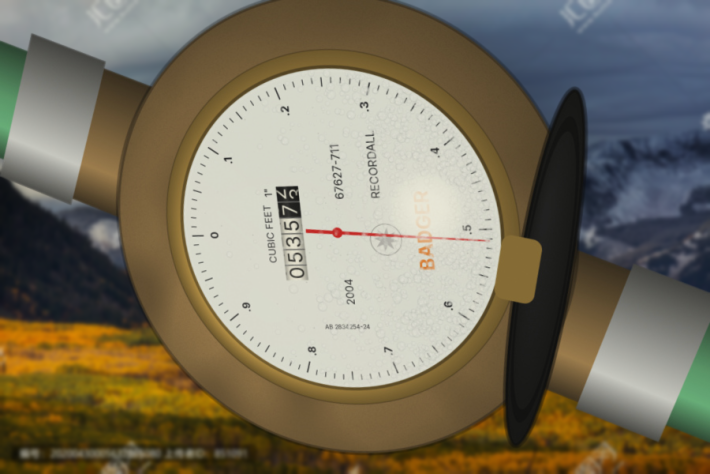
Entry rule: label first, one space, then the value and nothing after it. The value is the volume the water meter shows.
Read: 53572.51 ft³
